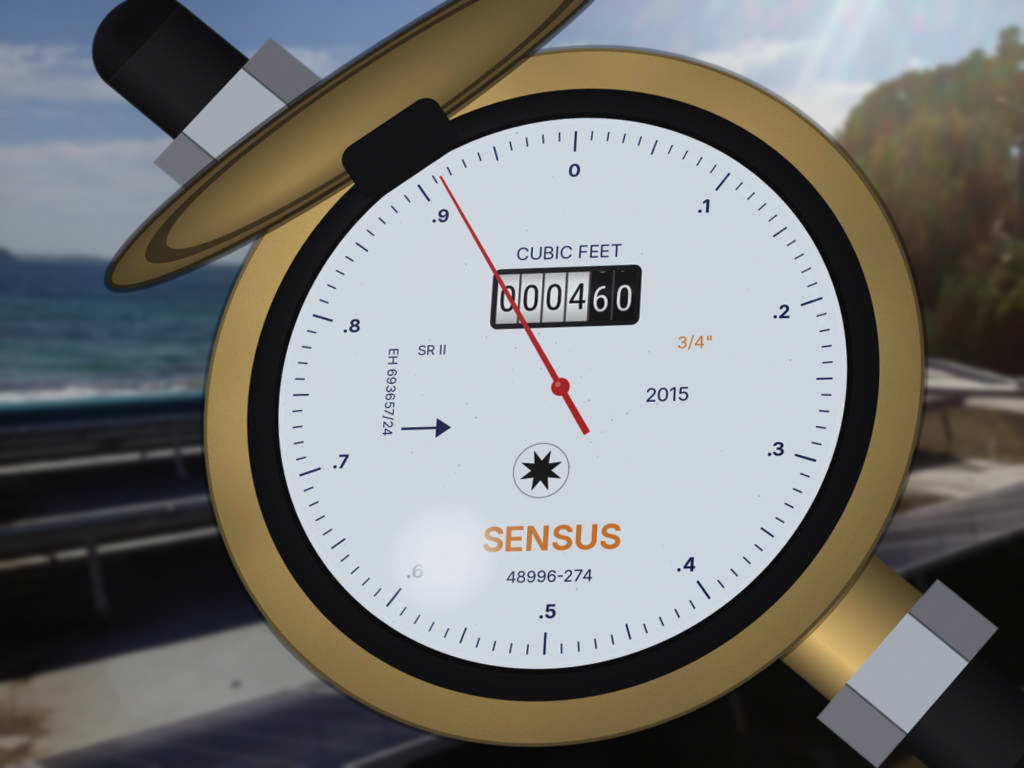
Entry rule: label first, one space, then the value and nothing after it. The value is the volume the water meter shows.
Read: 459.91 ft³
